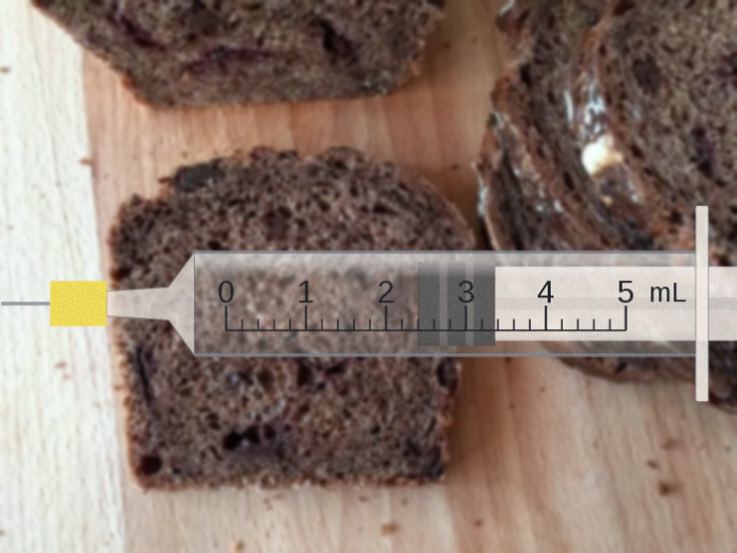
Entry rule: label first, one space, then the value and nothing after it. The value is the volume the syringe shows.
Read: 2.4 mL
